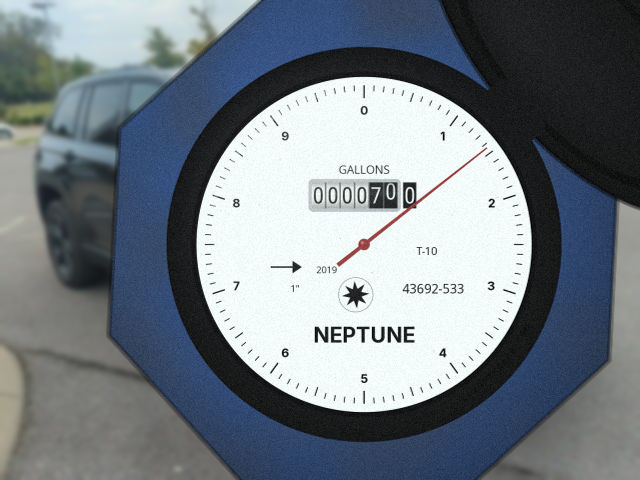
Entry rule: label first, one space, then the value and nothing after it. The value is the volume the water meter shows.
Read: 701.4 gal
